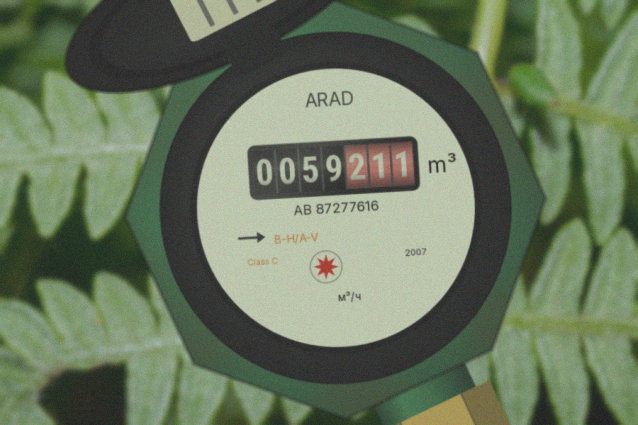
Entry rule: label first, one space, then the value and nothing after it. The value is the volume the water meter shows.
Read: 59.211 m³
